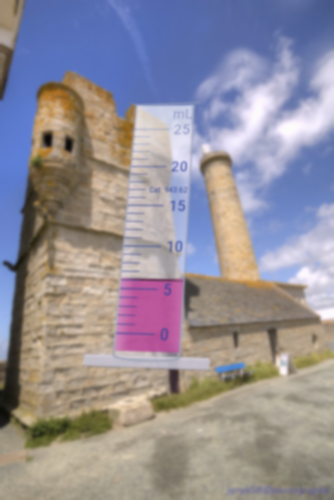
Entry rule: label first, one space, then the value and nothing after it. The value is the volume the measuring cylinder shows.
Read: 6 mL
